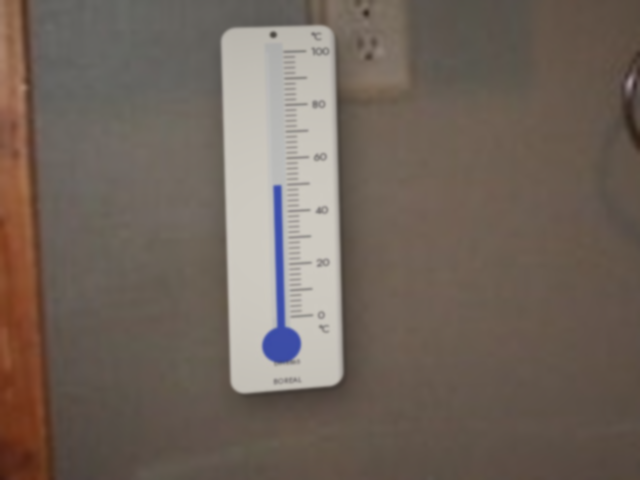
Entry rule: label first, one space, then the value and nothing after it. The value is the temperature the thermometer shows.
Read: 50 °C
